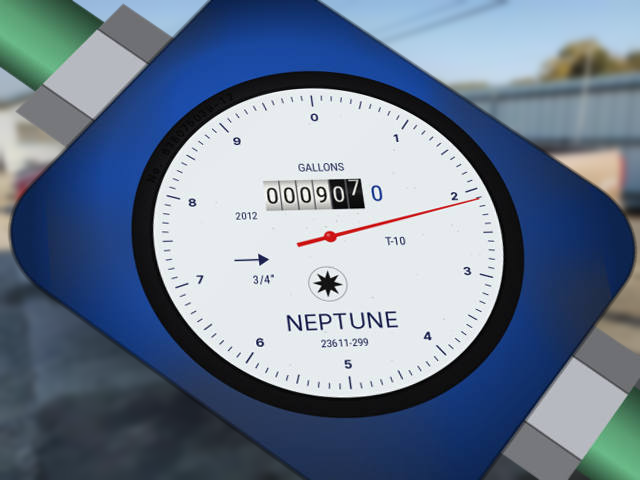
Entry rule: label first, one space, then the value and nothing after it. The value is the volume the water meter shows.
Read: 9072.1 gal
